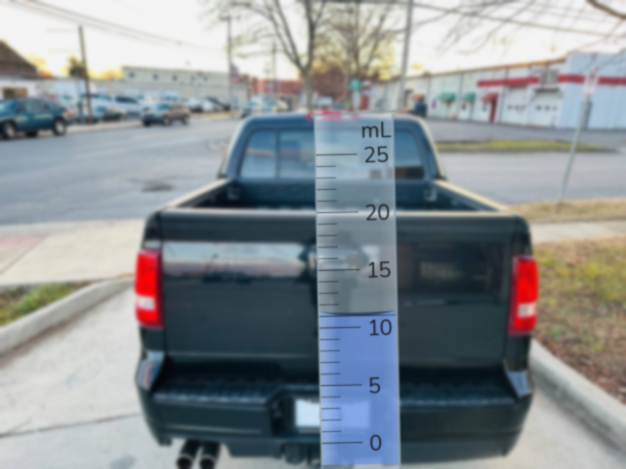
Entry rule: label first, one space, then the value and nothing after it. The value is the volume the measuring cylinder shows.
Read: 11 mL
